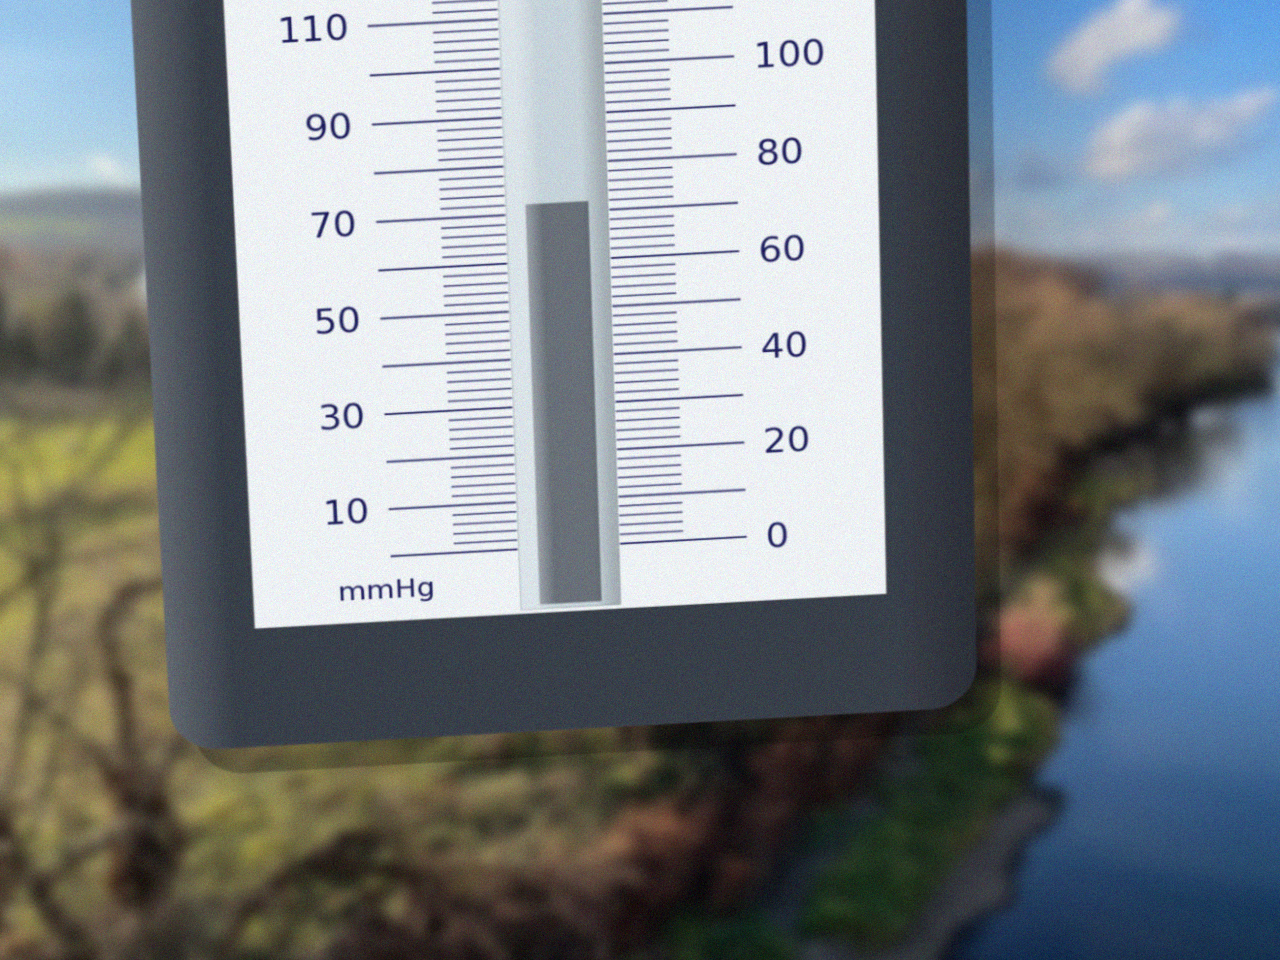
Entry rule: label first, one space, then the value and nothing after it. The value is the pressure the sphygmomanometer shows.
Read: 72 mmHg
